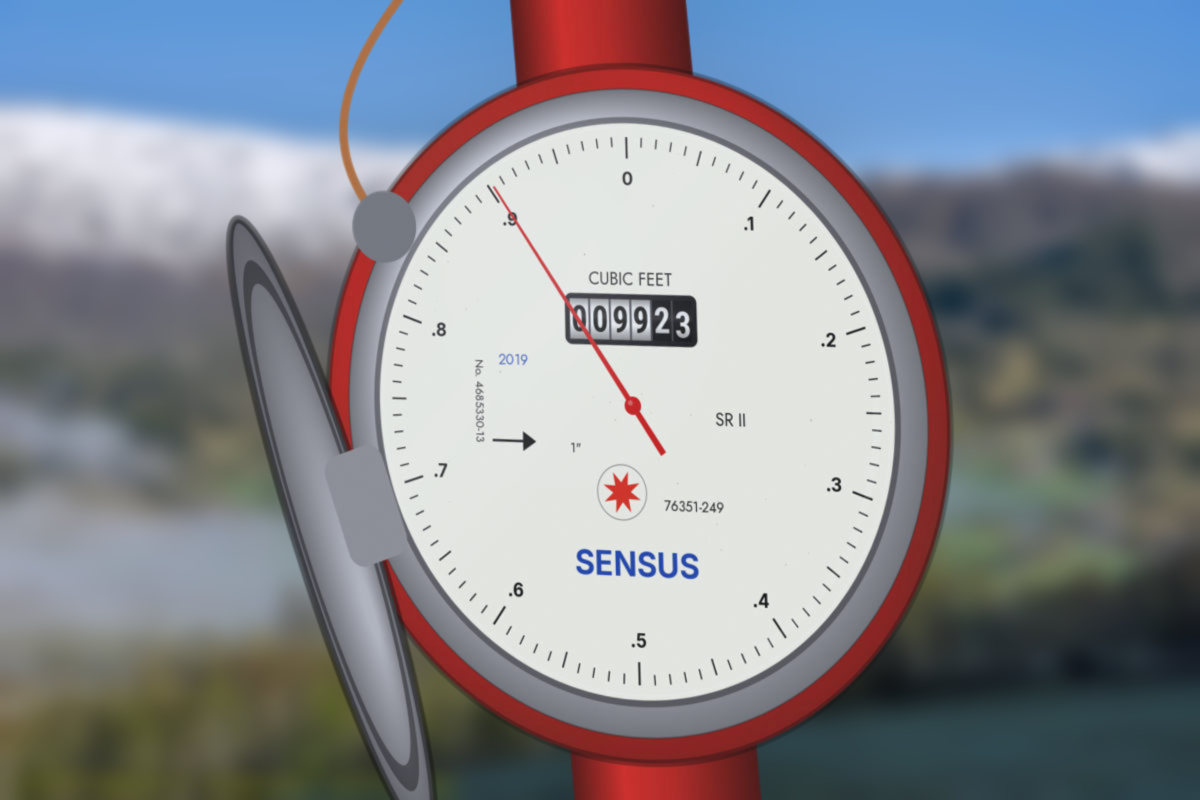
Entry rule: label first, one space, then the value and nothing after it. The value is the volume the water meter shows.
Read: 9922.90 ft³
